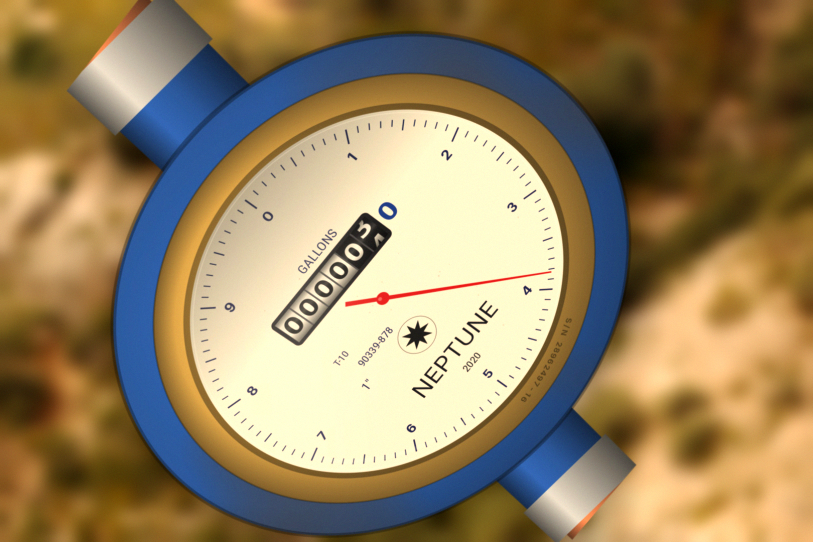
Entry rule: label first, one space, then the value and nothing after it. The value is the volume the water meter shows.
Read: 33.8 gal
